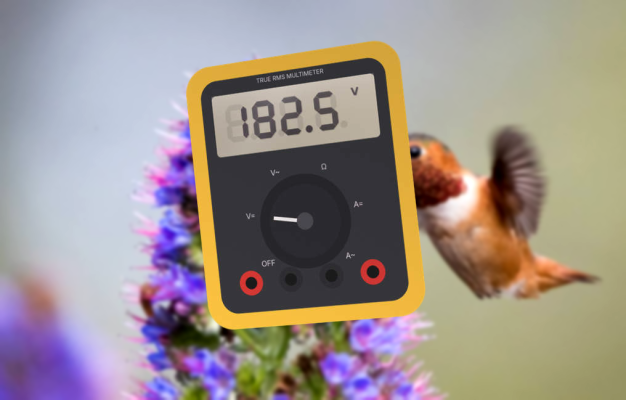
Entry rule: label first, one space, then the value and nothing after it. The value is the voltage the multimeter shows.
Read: 182.5 V
